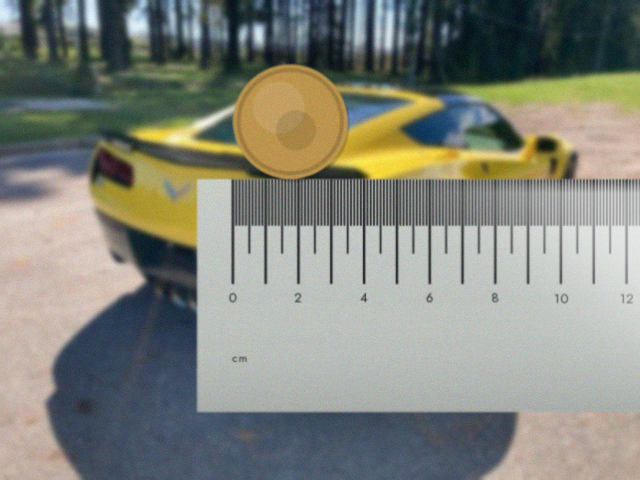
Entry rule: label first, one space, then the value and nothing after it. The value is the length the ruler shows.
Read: 3.5 cm
